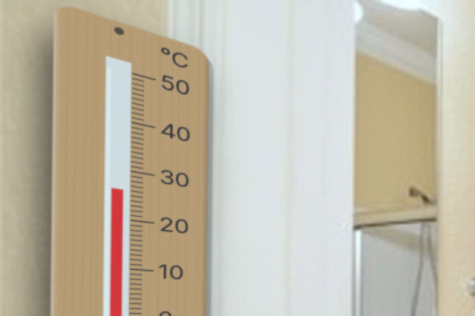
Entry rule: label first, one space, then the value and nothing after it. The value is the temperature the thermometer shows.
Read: 26 °C
